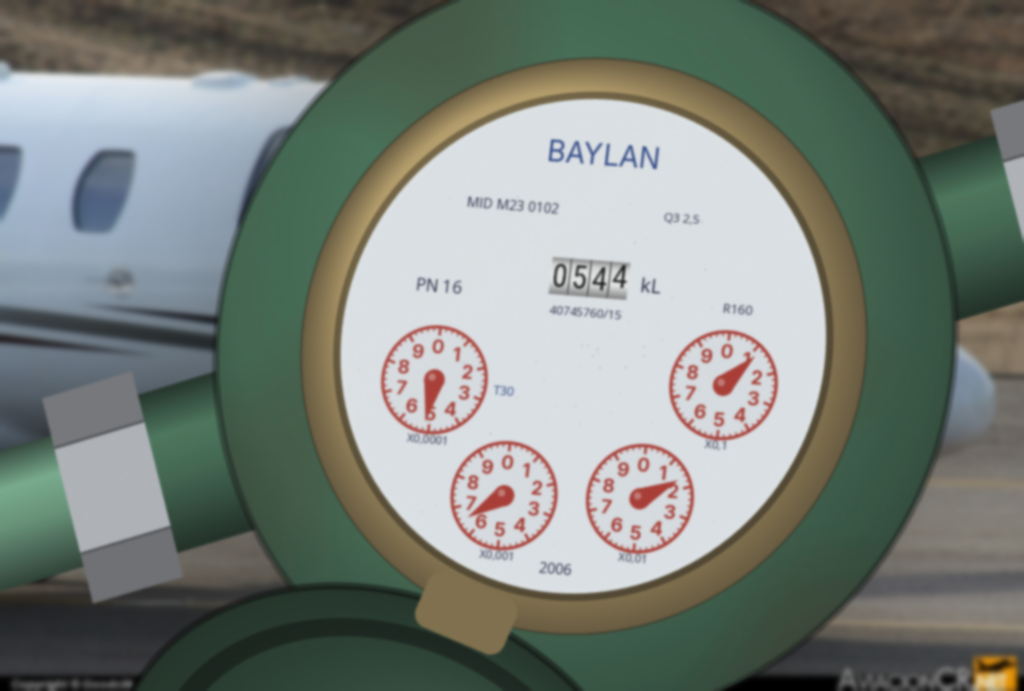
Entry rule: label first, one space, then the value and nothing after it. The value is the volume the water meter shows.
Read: 544.1165 kL
